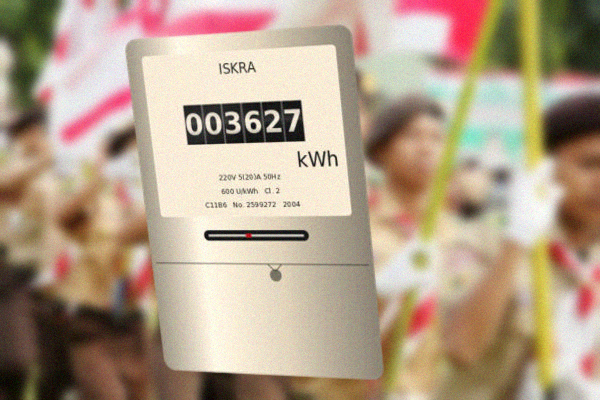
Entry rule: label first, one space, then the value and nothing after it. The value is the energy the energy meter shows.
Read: 3627 kWh
